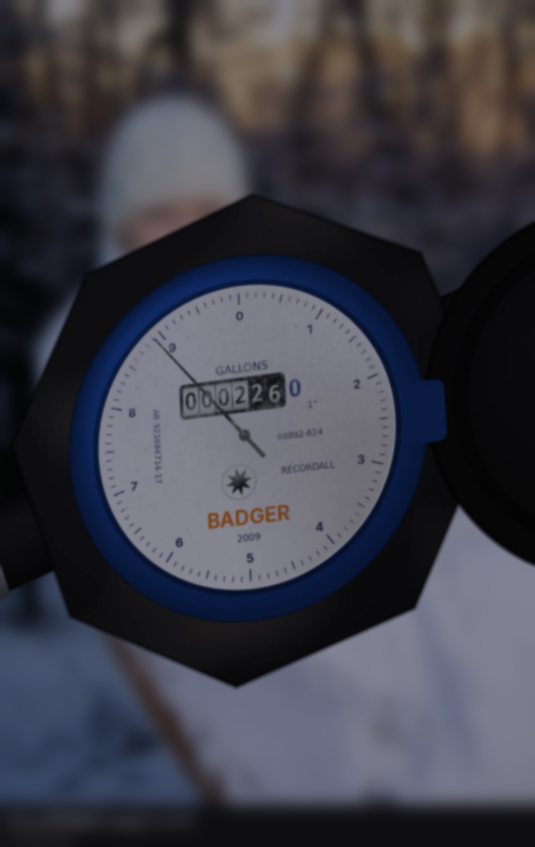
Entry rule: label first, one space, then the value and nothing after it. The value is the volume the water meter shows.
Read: 2258.9 gal
